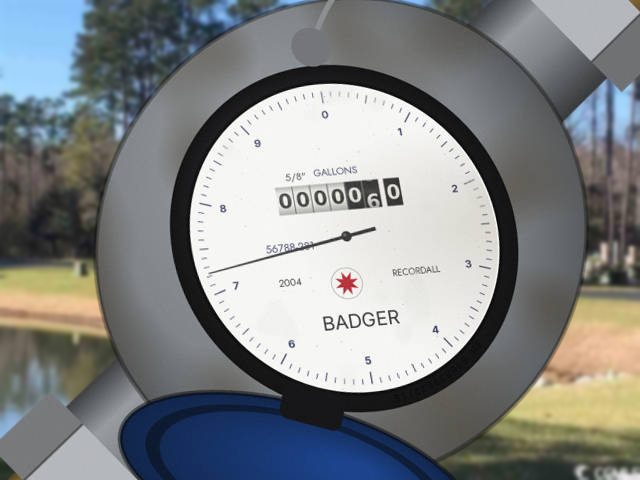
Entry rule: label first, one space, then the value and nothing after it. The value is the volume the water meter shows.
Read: 57.2 gal
